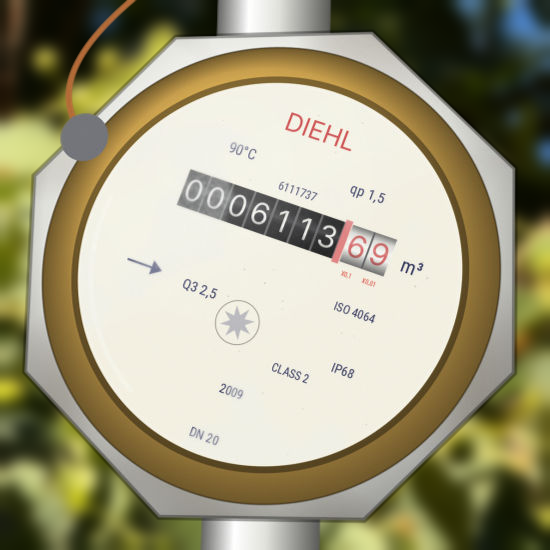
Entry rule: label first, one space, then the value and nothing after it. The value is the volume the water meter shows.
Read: 6113.69 m³
